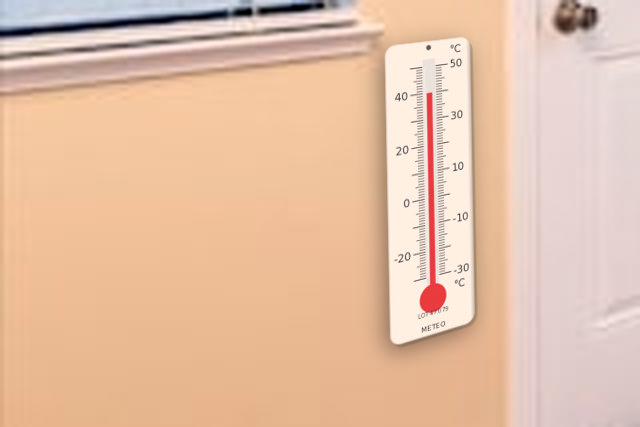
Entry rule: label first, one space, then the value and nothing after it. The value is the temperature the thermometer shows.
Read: 40 °C
